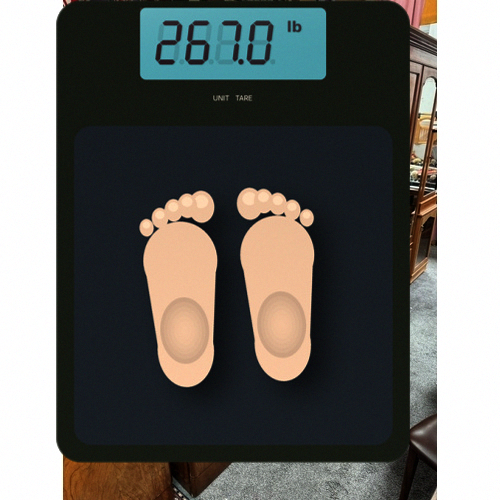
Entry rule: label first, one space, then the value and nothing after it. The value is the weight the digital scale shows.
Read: 267.0 lb
